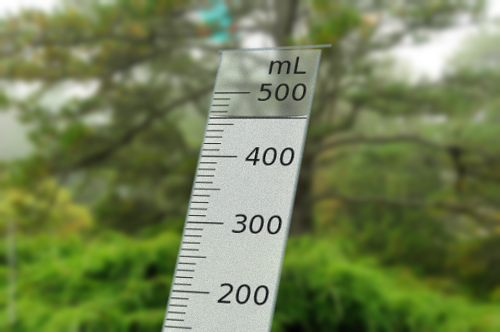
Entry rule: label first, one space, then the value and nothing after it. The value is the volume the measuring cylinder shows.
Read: 460 mL
